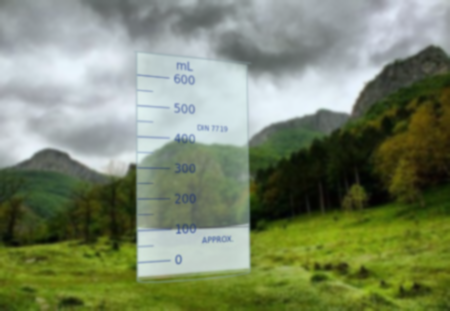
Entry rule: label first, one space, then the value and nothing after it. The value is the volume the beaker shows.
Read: 100 mL
